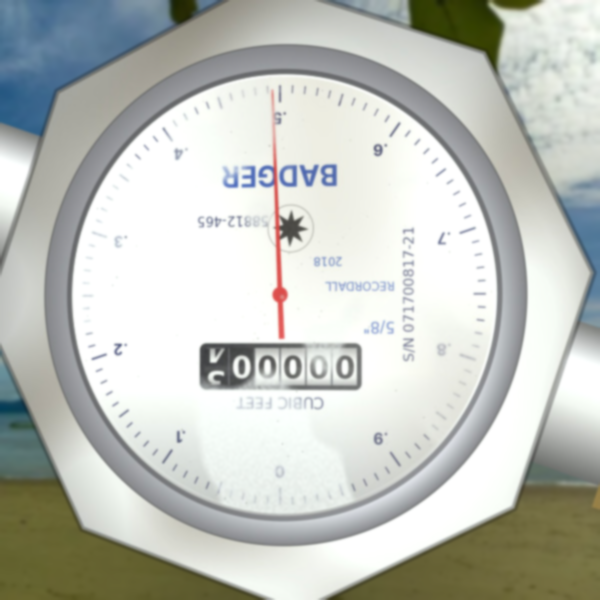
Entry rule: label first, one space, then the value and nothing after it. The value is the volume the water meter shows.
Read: 3.49 ft³
